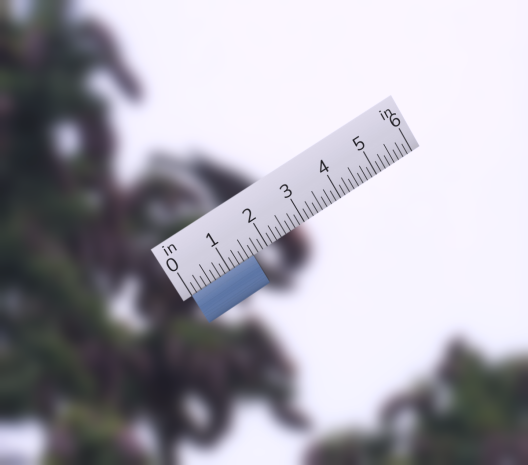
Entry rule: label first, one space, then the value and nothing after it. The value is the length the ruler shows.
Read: 1.625 in
